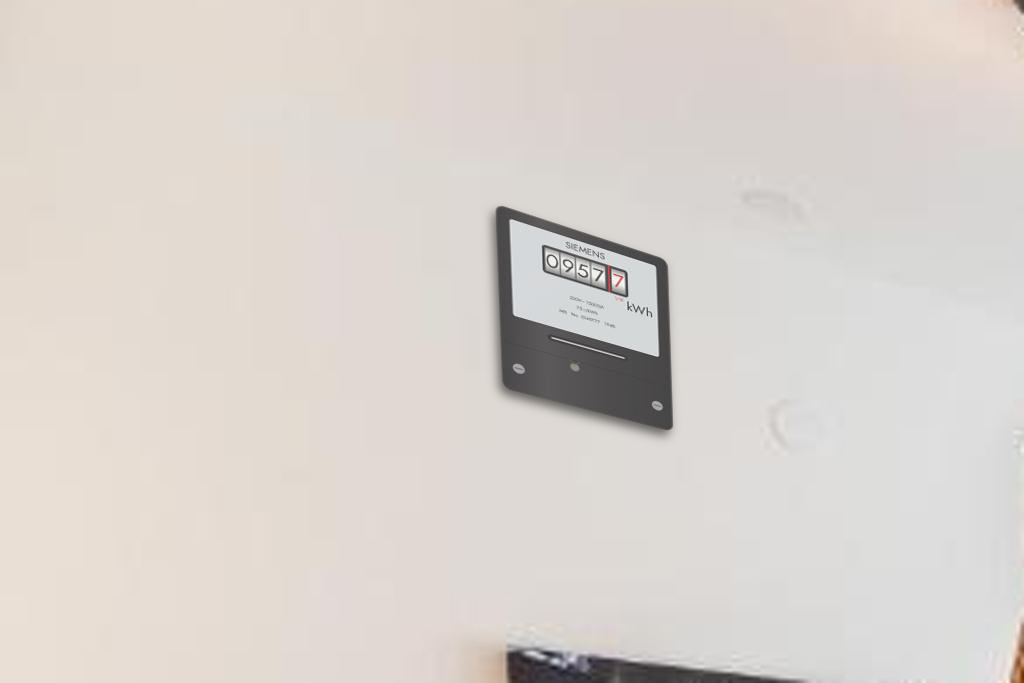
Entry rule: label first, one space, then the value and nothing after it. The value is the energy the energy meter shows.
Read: 957.7 kWh
